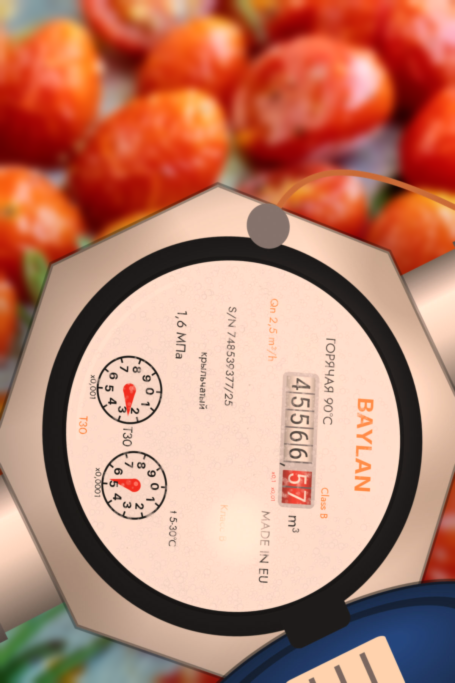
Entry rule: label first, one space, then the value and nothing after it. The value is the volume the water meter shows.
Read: 45566.5725 m³
